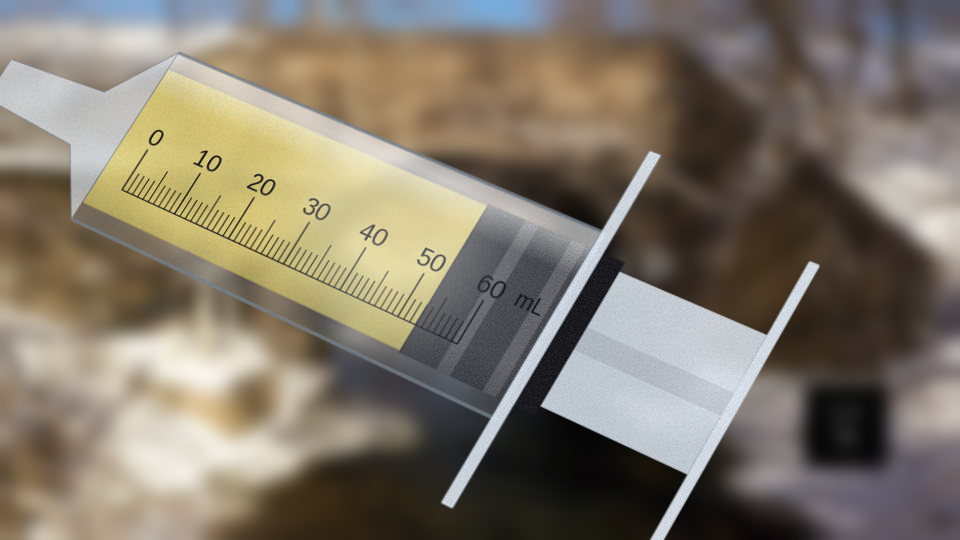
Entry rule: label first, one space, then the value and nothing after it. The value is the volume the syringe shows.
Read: 53 mL
